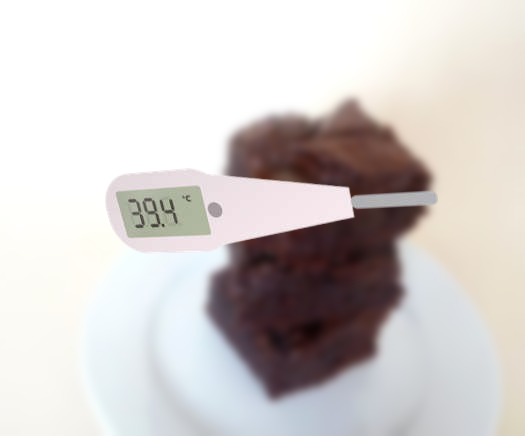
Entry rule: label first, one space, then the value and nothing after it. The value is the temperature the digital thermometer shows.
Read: 39.4 °C
